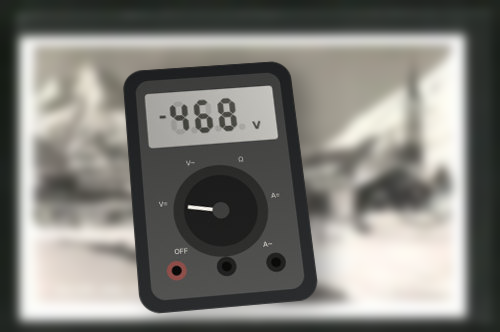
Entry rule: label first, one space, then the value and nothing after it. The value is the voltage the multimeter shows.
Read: -468 V
